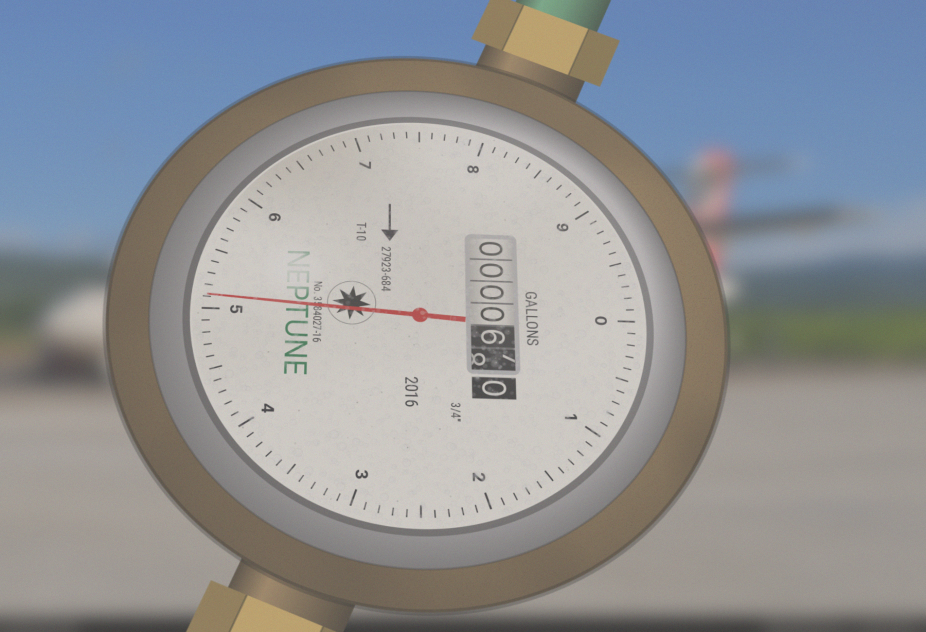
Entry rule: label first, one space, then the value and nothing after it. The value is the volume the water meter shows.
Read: 675.1 gal
